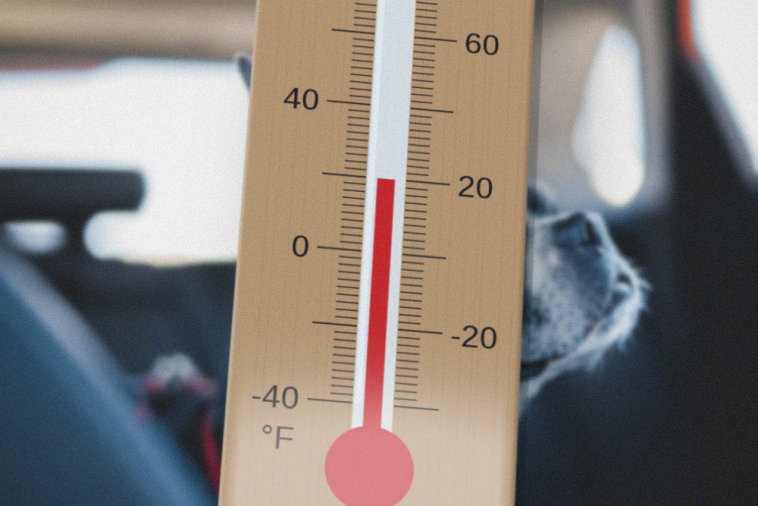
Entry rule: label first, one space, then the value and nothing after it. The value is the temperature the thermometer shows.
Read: 20 °F
